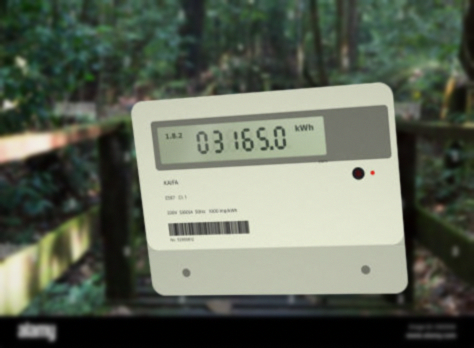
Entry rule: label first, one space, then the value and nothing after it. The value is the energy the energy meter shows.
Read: 3165.0 kWh
